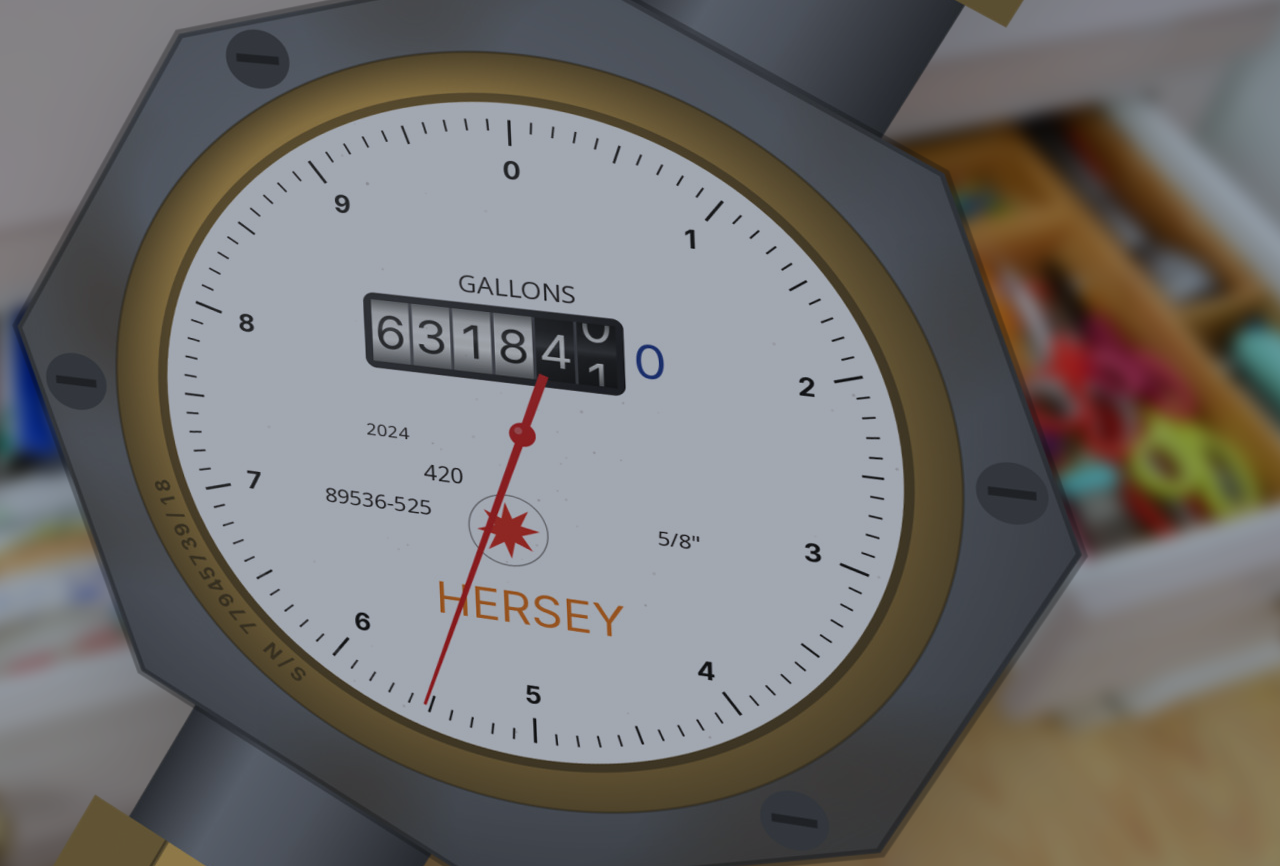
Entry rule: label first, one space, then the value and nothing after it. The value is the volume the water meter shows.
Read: 6318405.5 gal
